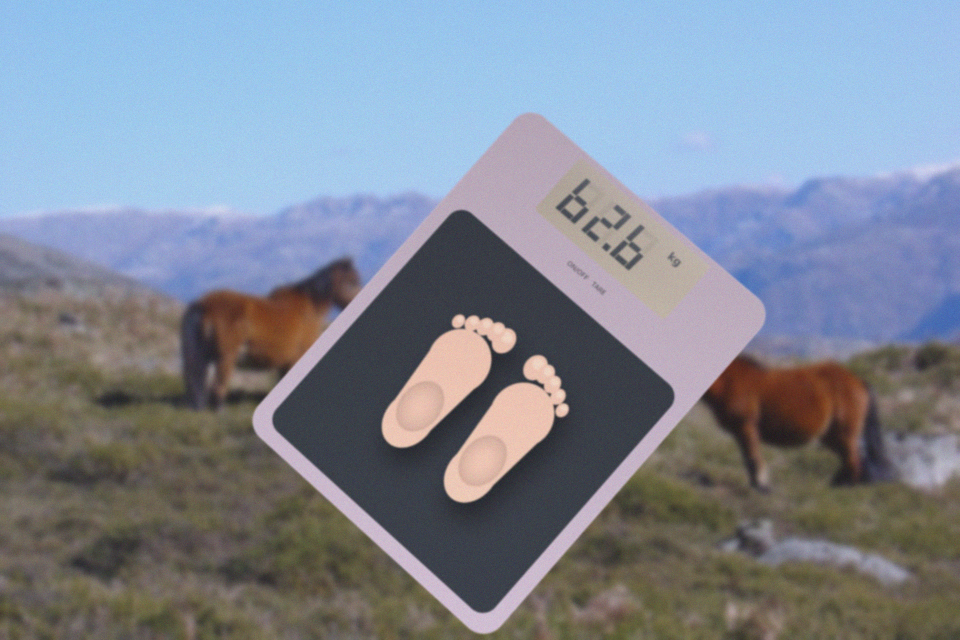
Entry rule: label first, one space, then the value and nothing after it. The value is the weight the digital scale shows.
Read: 62.6 kg
